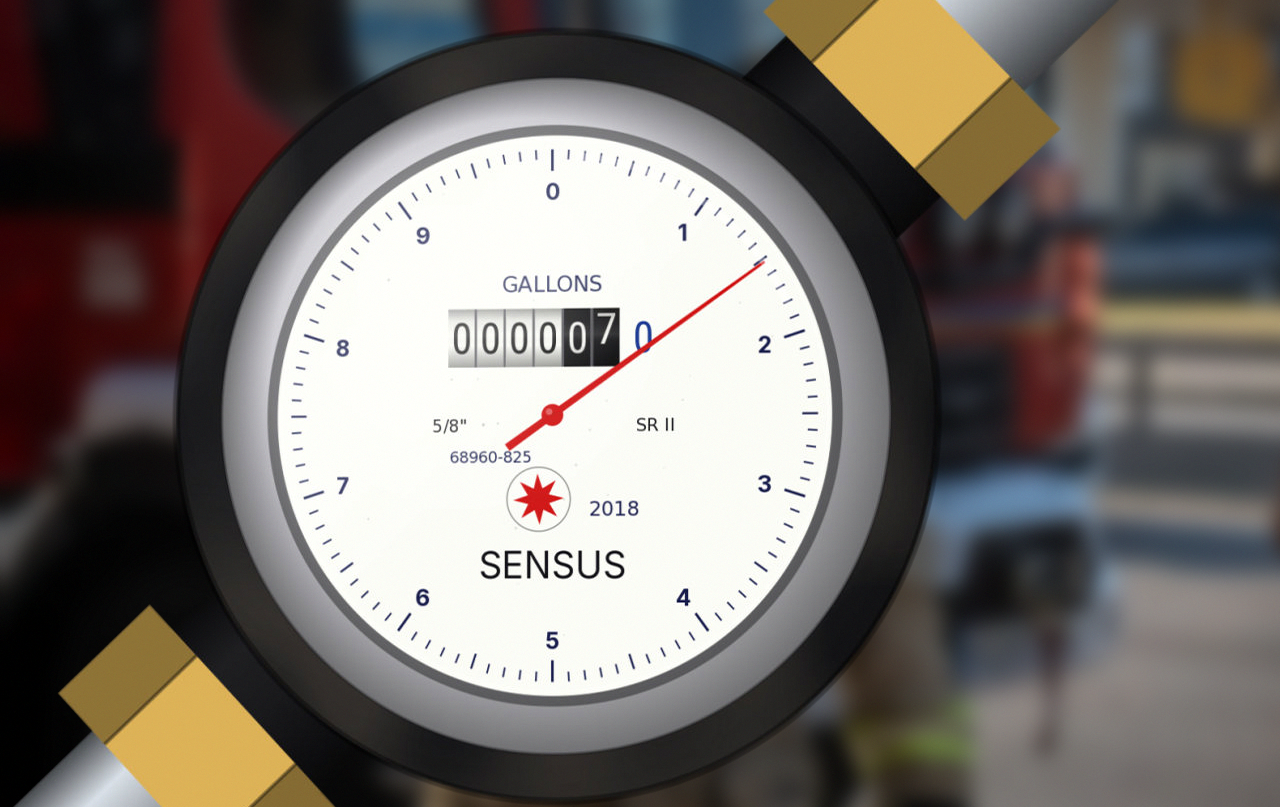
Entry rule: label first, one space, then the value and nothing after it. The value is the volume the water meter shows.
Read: 71.5 gal
